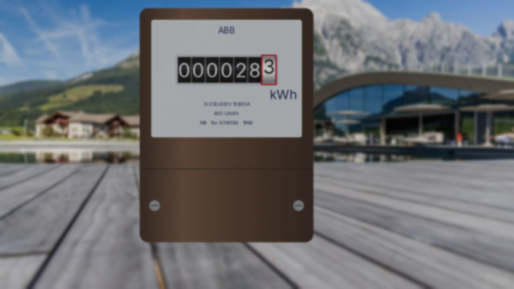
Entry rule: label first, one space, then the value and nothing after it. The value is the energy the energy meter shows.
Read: 28.3 kWh
